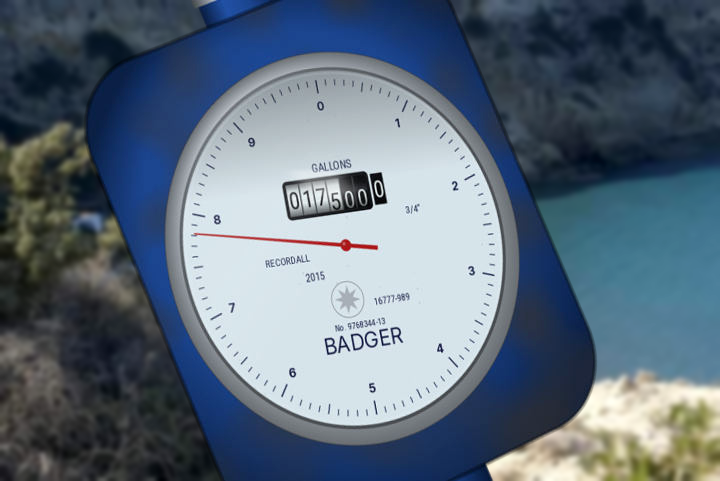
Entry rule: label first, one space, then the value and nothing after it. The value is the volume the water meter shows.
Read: 174997.8 gal
